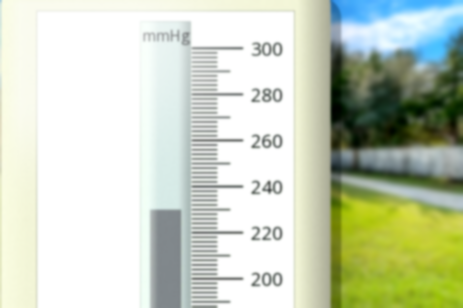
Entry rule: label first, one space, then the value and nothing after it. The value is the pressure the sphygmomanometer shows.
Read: 230 mmHg
